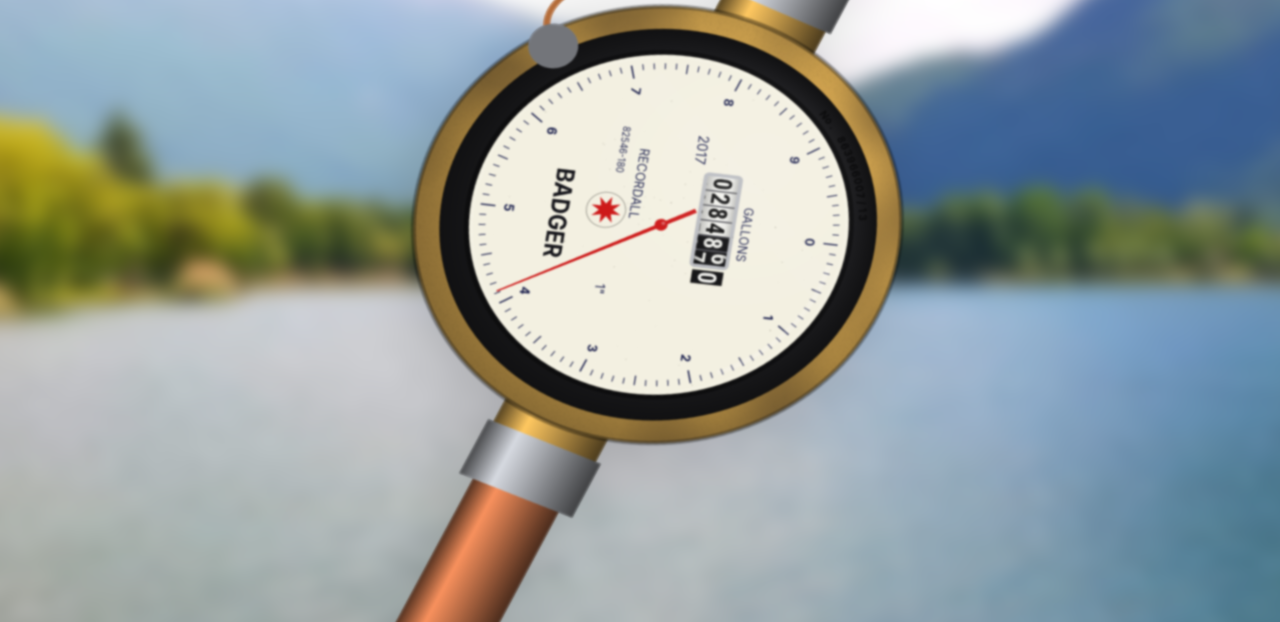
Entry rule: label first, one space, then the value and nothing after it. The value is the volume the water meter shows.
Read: 284864.1 gal
